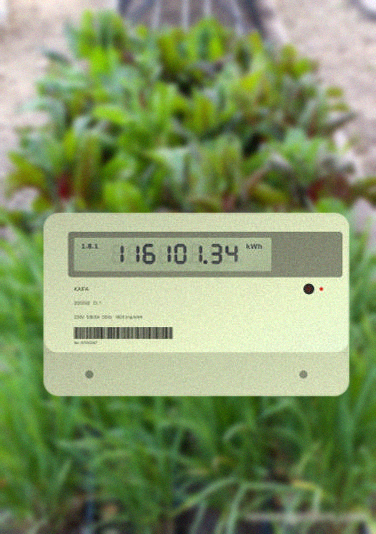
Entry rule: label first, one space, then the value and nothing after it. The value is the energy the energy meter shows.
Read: 116101.34 kWh
